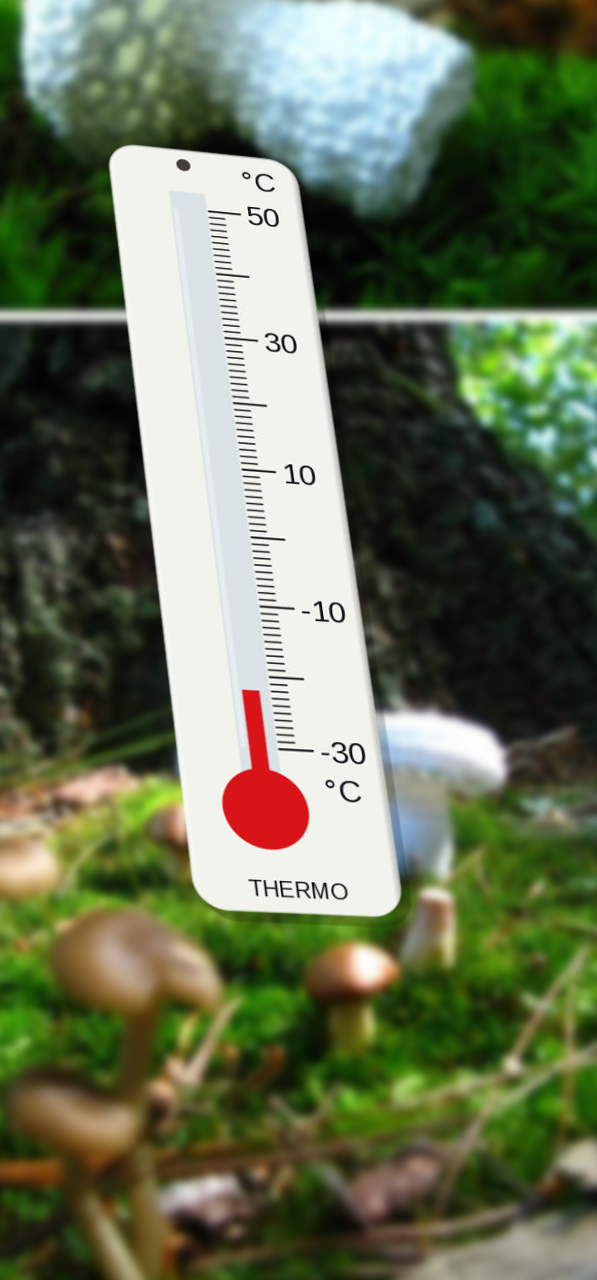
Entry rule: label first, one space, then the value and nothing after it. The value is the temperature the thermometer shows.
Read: -22 °C
